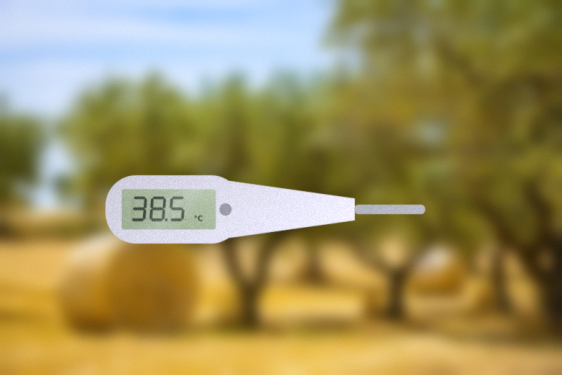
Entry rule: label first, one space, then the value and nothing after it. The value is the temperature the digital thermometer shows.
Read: 38.5 °C
